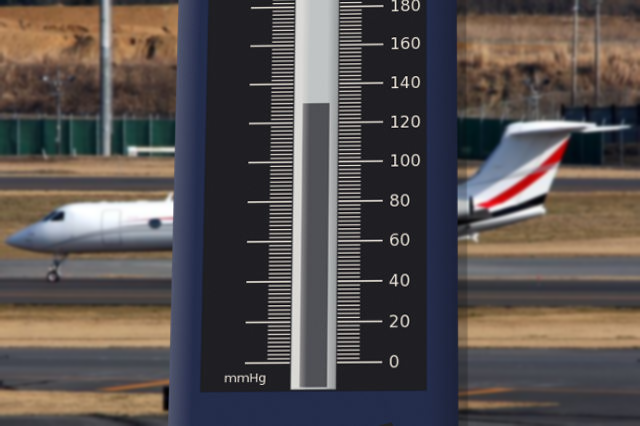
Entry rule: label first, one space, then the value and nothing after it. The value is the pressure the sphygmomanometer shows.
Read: 130 mmHg
